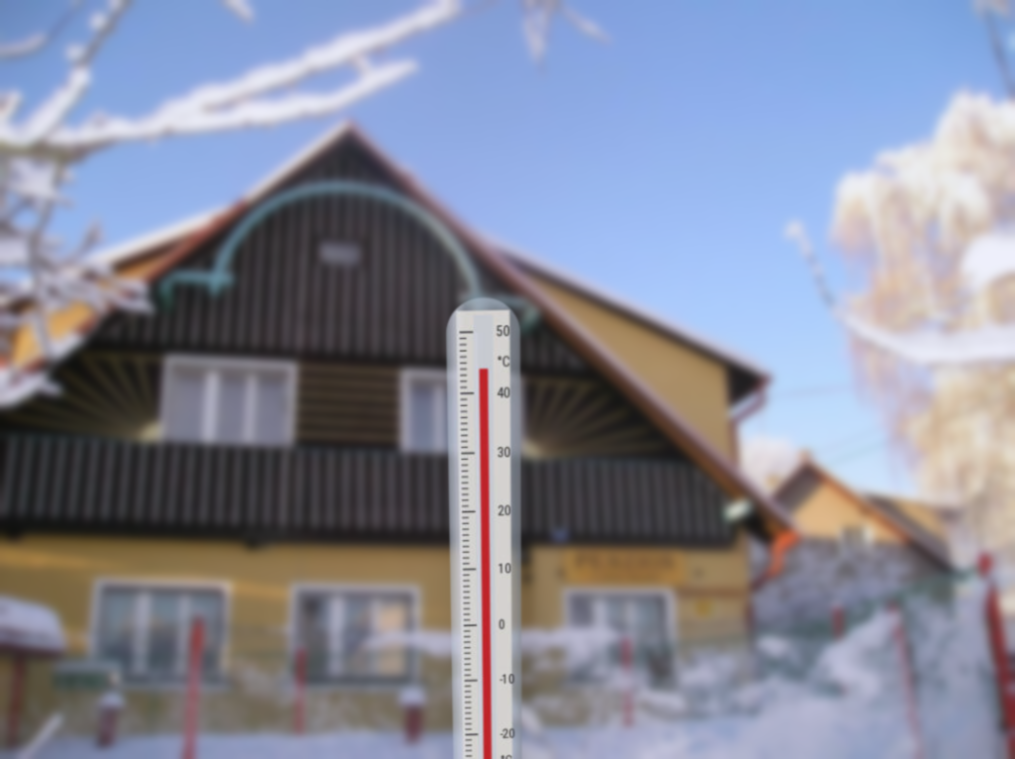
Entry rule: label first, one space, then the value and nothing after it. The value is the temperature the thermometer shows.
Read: 44 °C
